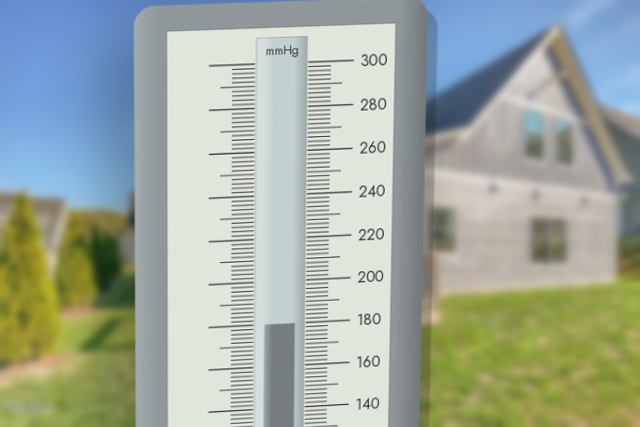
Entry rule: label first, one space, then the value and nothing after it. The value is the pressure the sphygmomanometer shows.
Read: 180 mmHg
